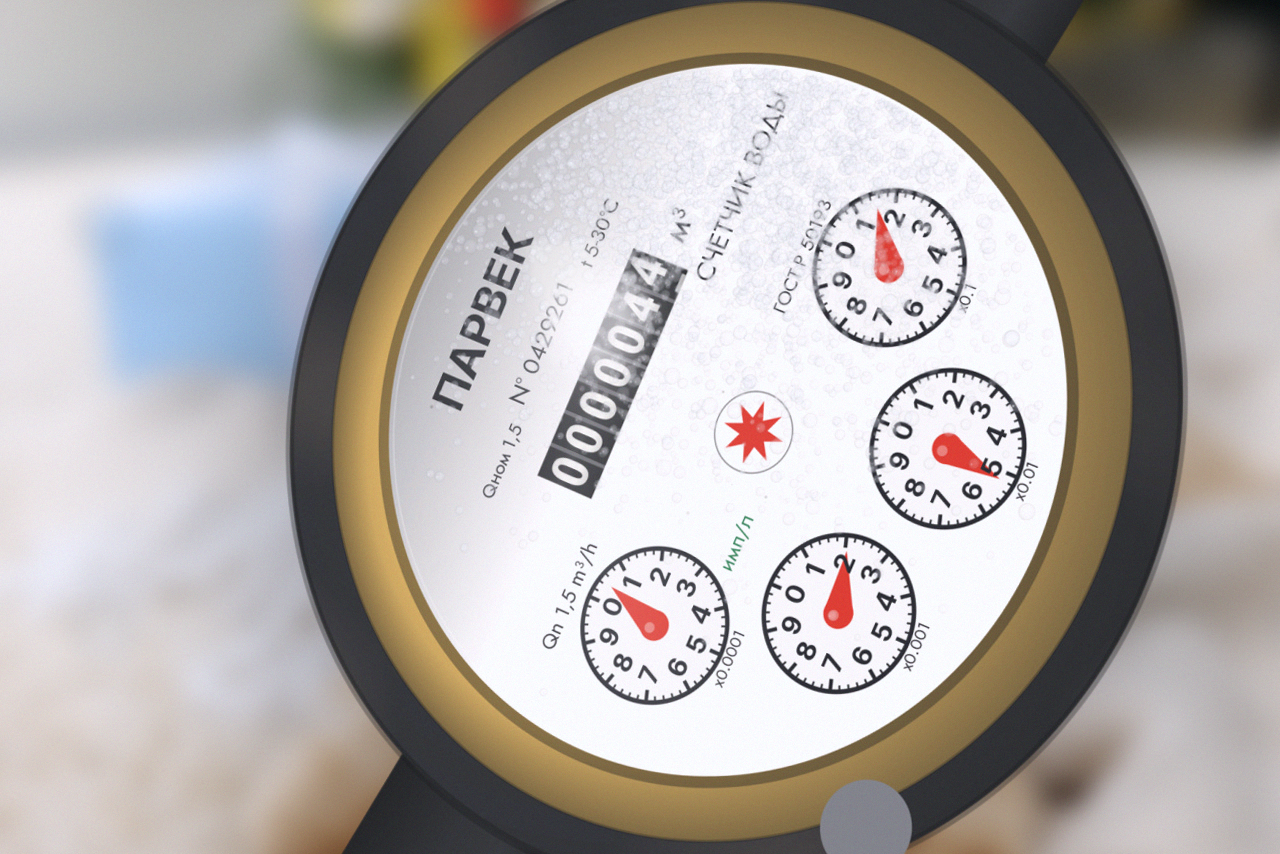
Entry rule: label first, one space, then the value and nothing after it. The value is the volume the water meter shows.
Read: 44.1520 m³
